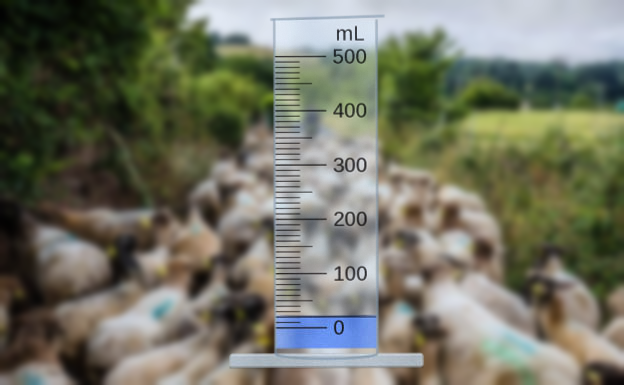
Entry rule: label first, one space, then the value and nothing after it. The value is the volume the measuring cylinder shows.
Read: 20 mL
